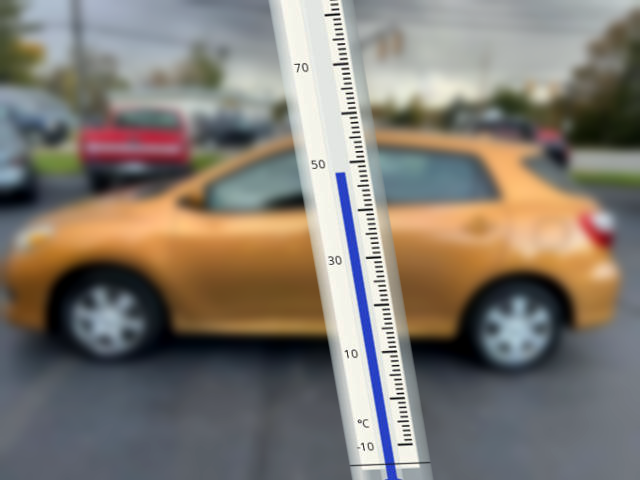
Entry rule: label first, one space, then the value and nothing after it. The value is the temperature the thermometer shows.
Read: 48 °C
